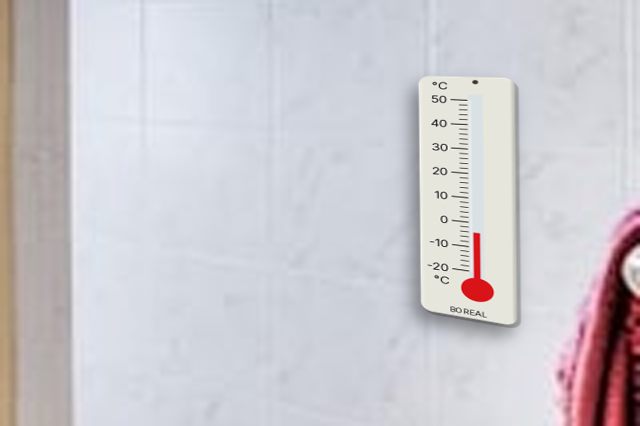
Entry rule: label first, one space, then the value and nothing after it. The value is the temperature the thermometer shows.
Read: -4 °C
